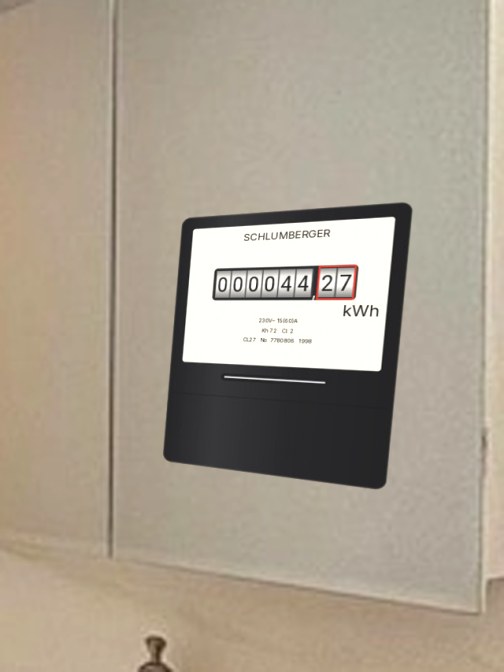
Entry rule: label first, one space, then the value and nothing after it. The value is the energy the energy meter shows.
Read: 44.27 kWh
